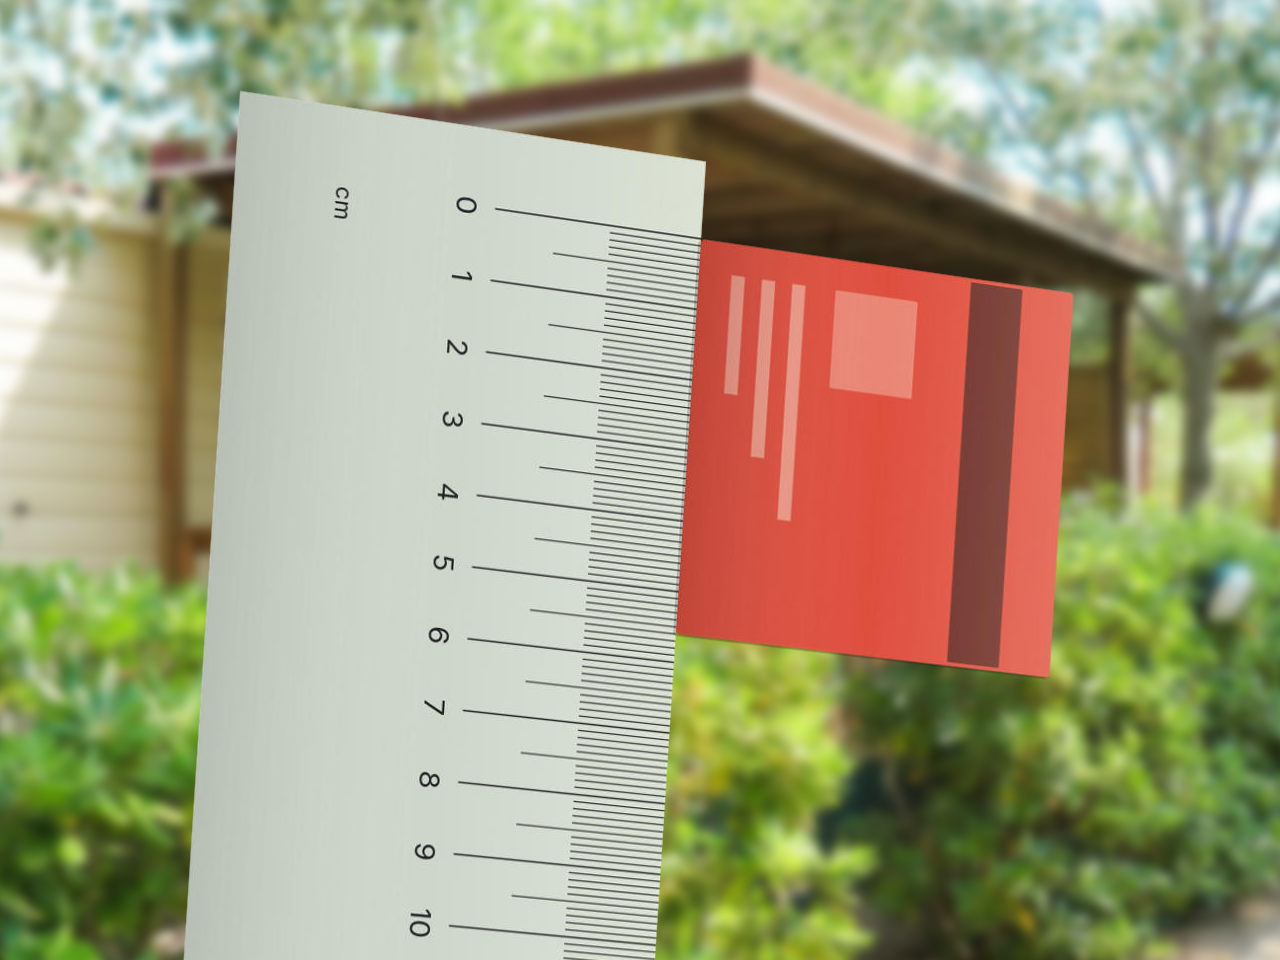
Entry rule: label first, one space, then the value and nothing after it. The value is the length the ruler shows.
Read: 5.6 cm
